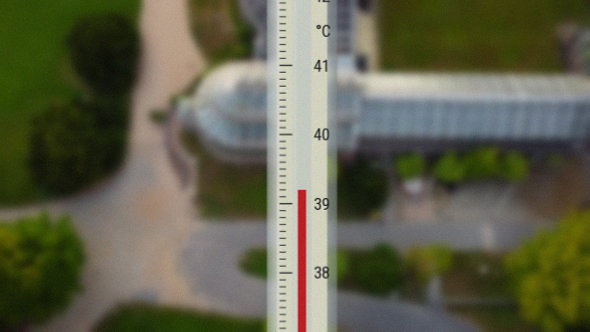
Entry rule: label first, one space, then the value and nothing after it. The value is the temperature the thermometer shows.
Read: 39.2 °C
